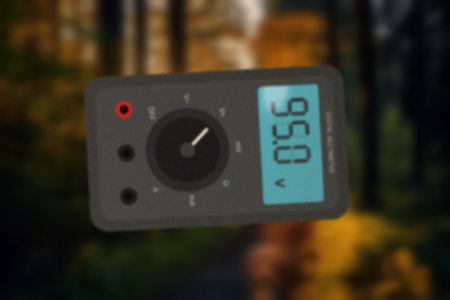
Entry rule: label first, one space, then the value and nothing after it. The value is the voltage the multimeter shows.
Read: 95.0 V
